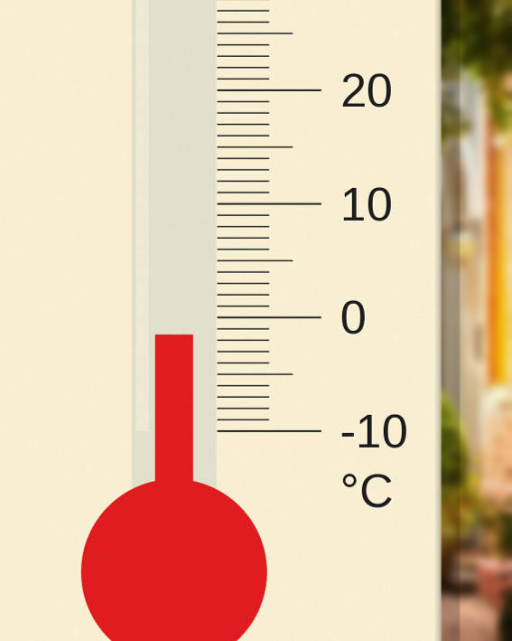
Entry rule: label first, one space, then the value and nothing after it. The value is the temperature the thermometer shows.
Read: -1.5 °C
